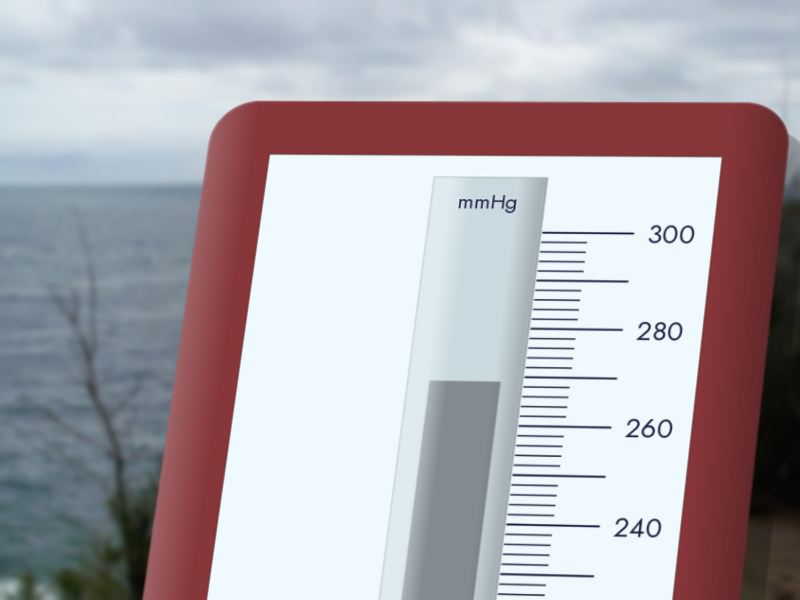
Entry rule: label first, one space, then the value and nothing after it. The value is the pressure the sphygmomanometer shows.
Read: 269 mmHg
